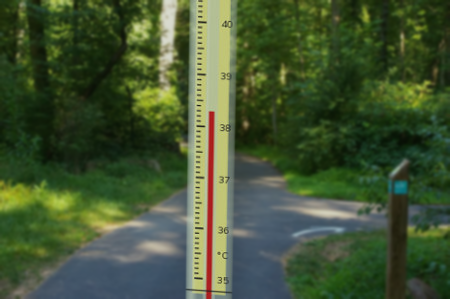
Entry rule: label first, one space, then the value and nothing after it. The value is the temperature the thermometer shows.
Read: 38.3 °C
